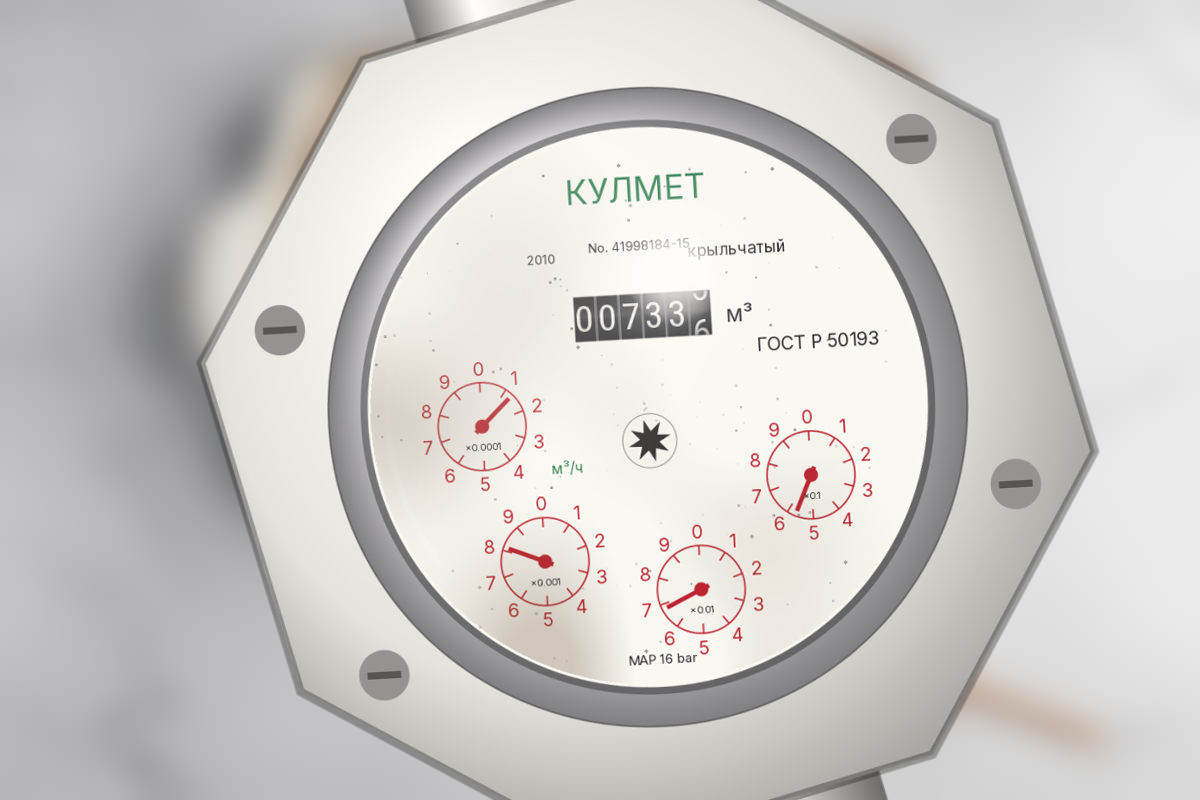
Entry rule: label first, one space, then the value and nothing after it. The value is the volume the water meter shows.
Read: 7335.5681 m³
